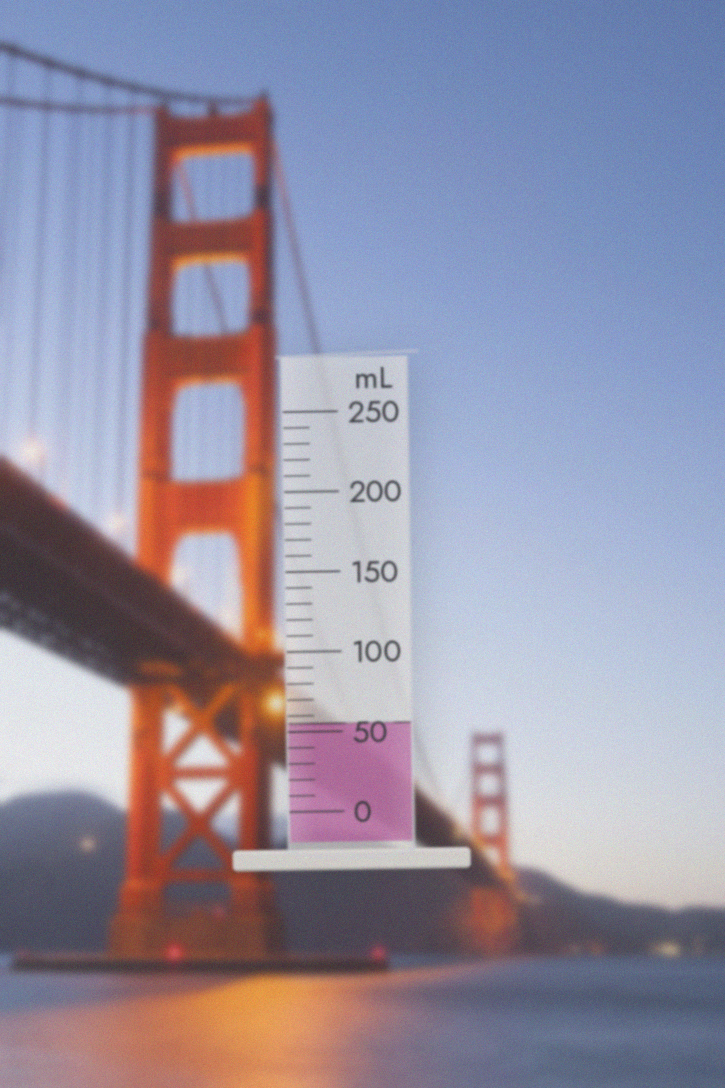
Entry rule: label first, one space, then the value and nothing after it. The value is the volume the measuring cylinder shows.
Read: 55 mL
